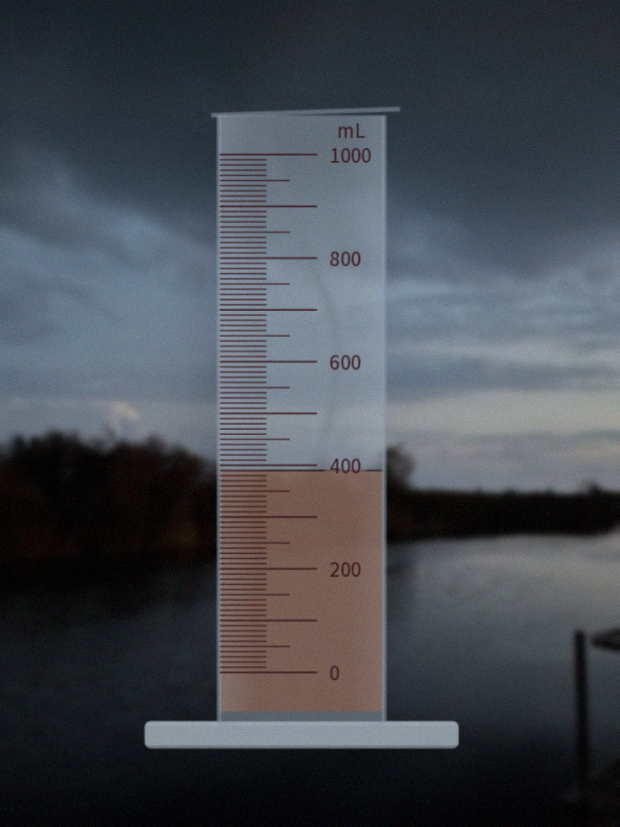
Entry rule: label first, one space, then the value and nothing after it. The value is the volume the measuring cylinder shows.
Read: 390 mL
